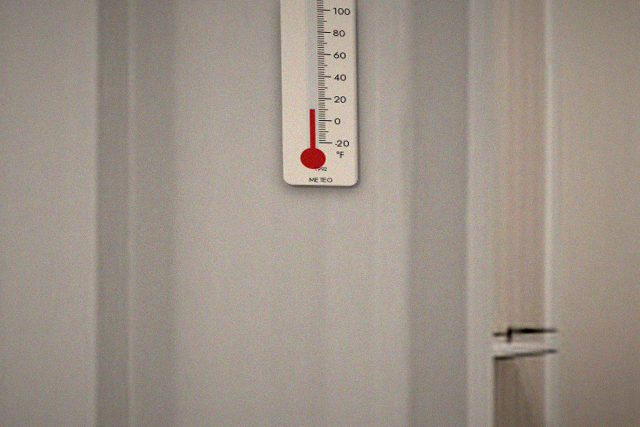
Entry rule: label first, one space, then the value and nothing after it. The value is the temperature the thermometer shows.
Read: 10 °F
